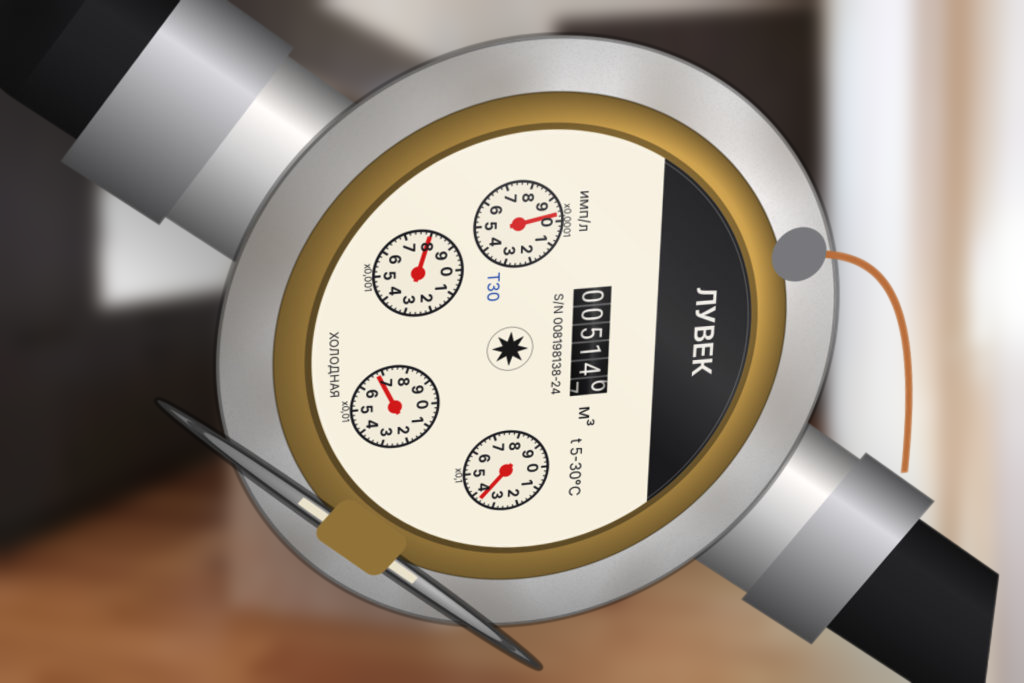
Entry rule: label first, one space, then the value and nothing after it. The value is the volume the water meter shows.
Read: 5146.3679 m³
